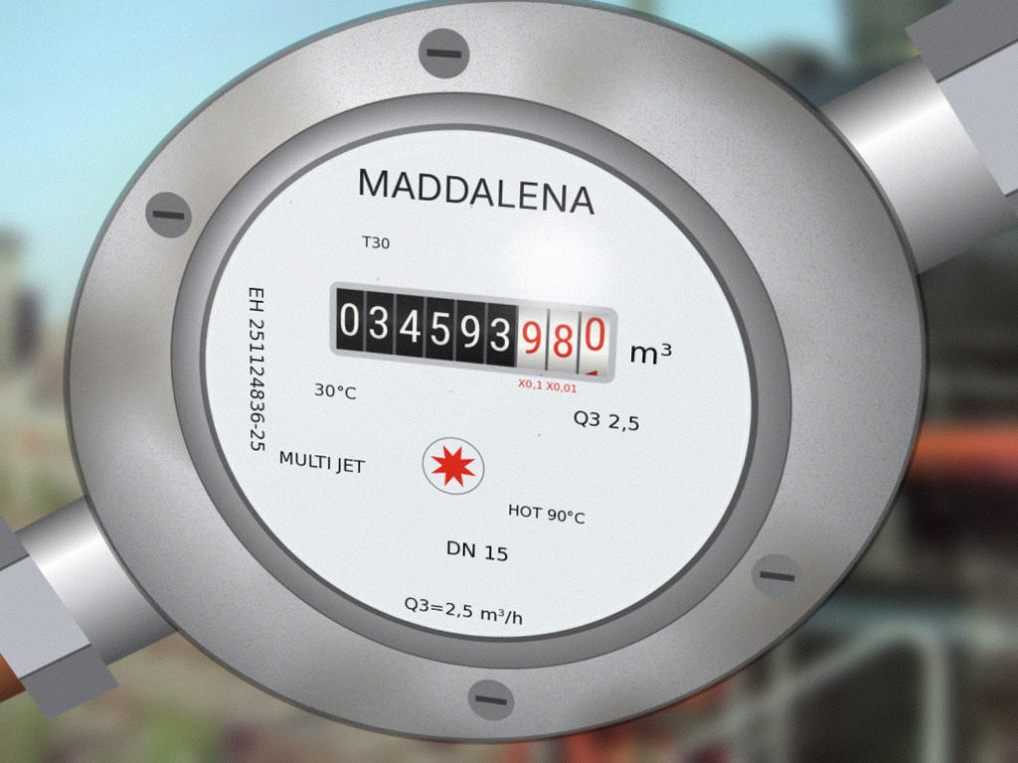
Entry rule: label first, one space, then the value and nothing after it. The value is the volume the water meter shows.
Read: 34593.980 m³
